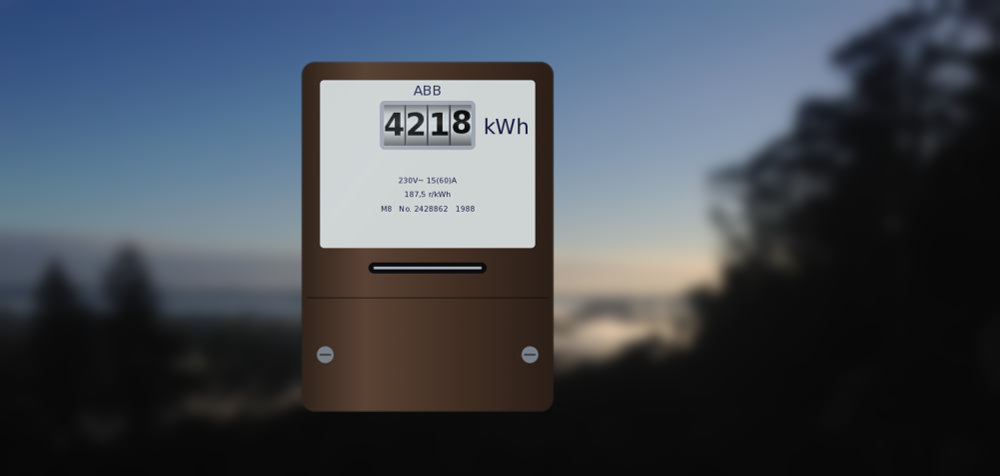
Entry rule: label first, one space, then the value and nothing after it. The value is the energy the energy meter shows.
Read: 4218 kWh
